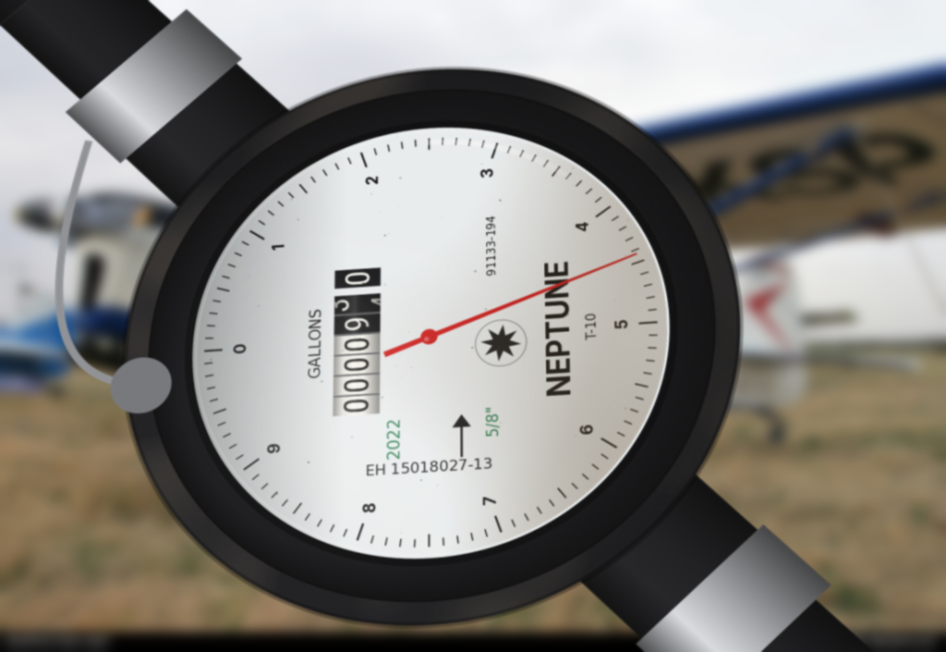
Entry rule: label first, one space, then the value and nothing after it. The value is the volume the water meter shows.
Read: 934.4 gal
